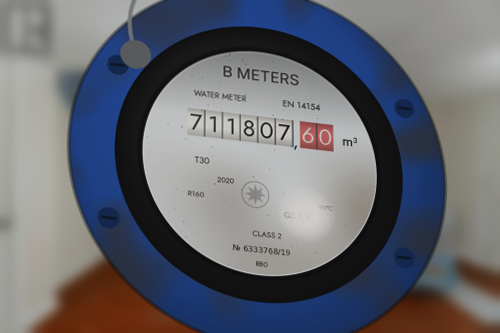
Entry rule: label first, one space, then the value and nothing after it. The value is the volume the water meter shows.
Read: 711807.60 m³
